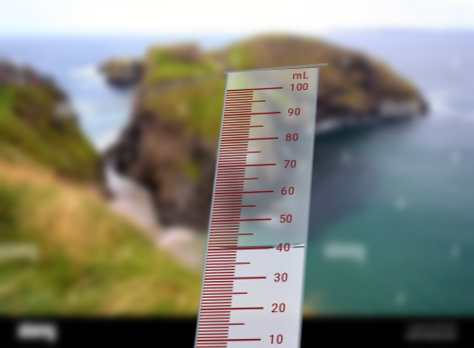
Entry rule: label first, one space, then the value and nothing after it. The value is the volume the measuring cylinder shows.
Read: 40 mL
